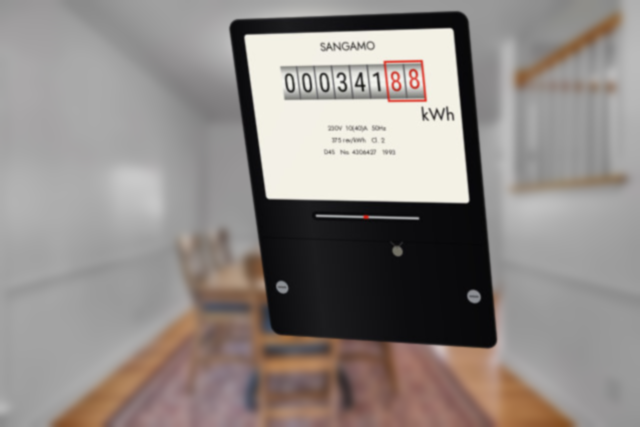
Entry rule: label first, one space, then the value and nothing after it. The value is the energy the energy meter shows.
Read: 341.88 kWh
